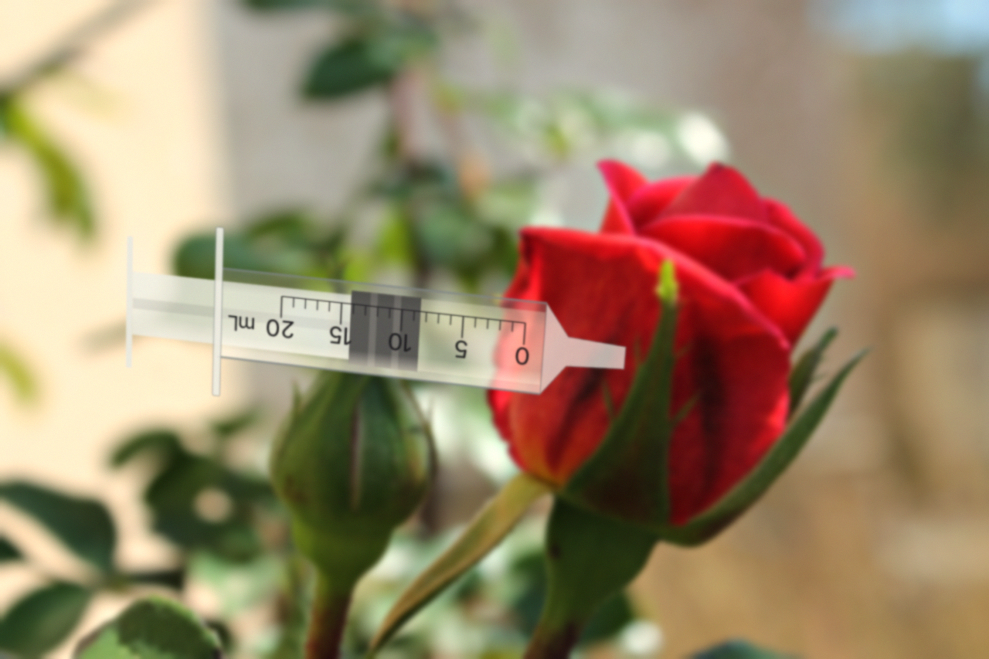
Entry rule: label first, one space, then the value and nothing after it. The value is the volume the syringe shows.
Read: 8.5 mL
